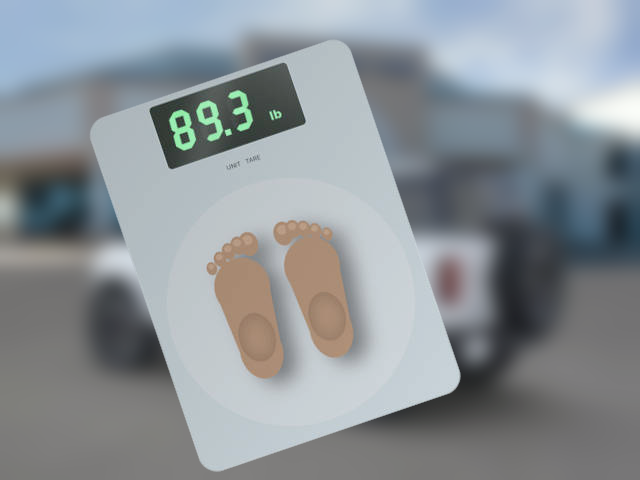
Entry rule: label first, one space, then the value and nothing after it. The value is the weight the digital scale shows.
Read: 89.3 lb
